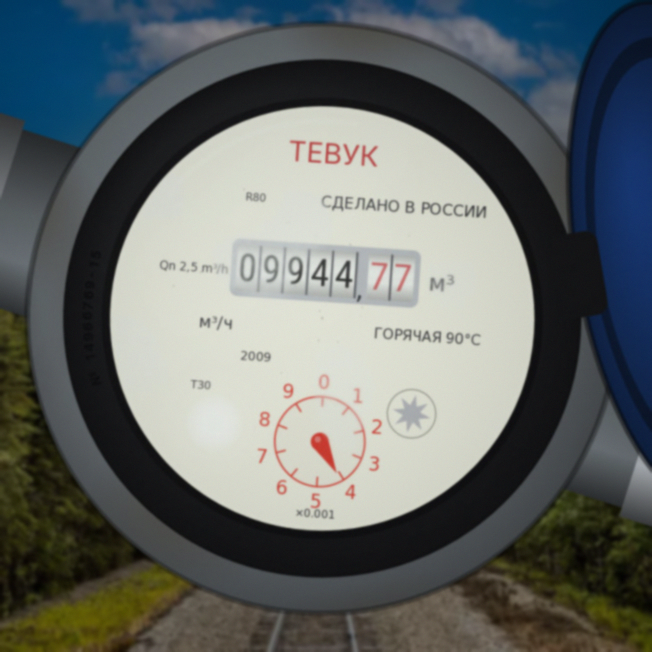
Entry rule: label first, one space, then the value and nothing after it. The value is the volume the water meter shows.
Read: 9944.774 m³
